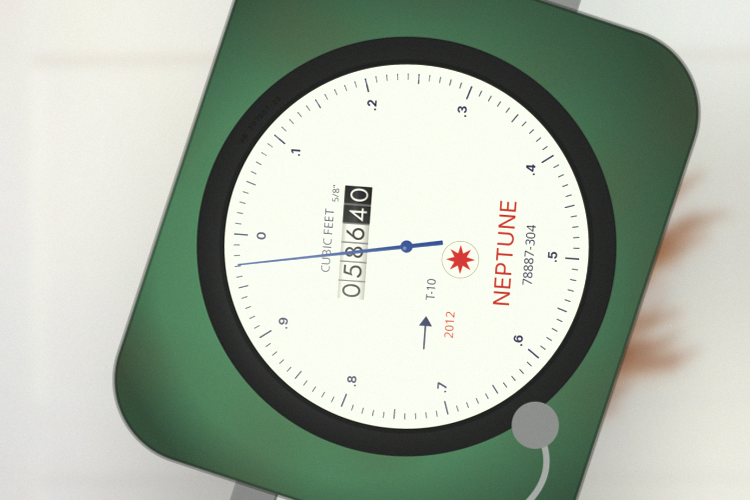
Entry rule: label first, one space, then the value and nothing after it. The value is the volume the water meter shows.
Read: 58639.97 ft³
